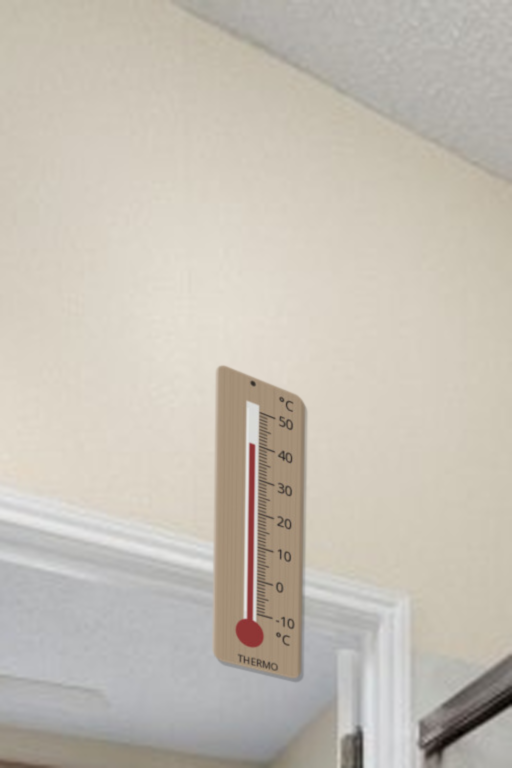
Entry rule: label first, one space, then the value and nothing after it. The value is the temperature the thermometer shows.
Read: 40 °C
